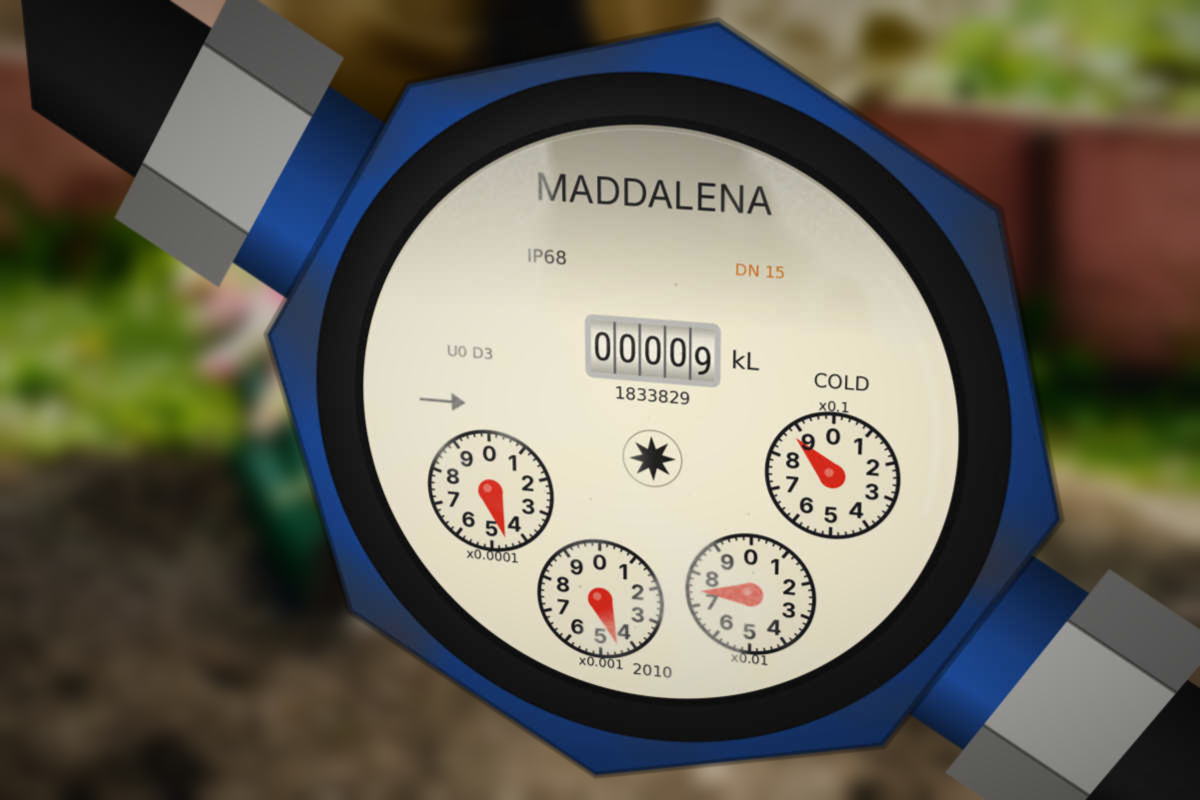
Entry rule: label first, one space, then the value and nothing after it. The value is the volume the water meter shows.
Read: 8.8744 kL
